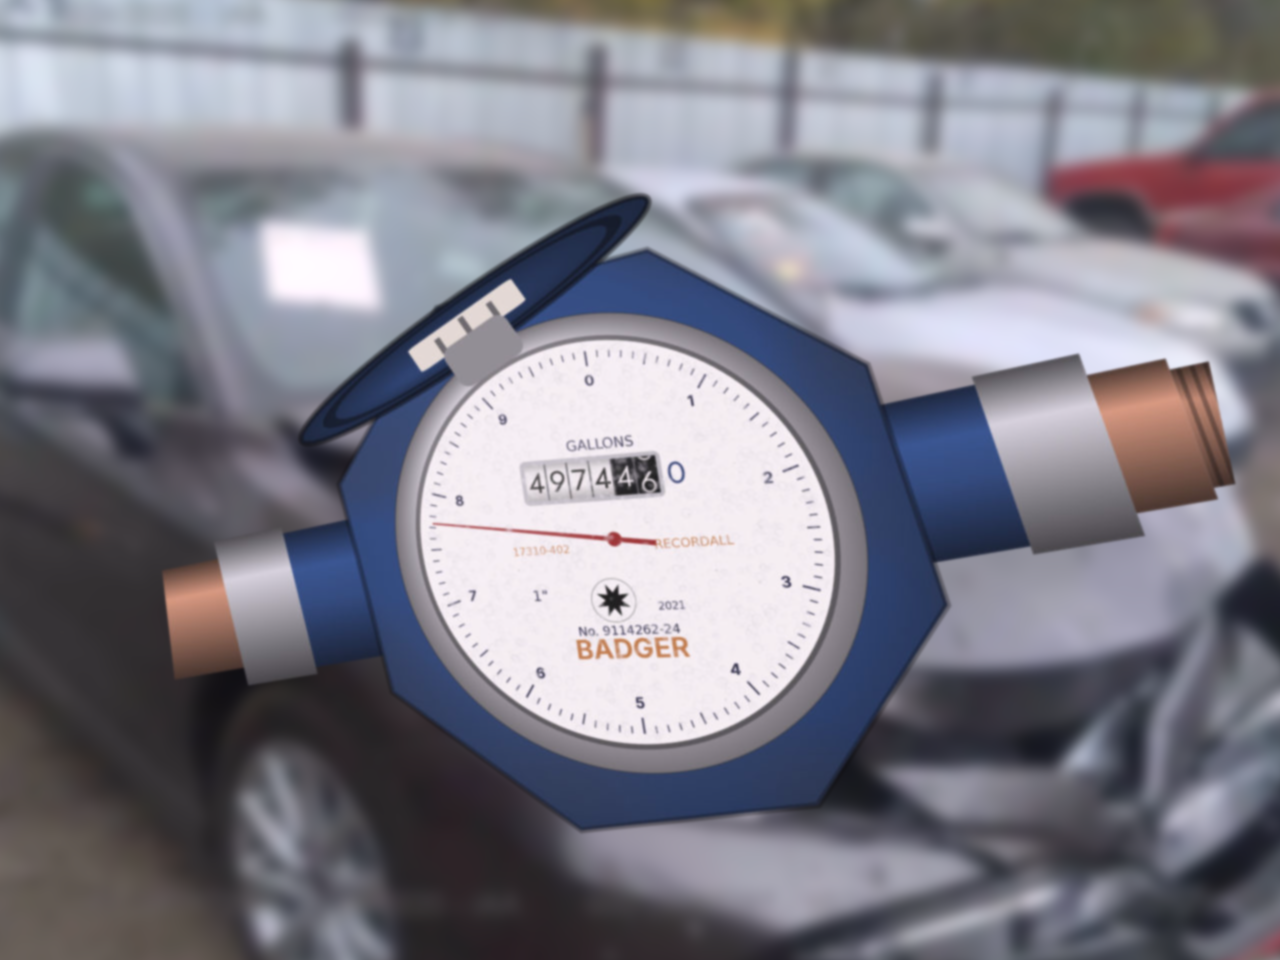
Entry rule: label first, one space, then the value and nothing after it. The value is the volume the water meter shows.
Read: 4974457.7 gal
